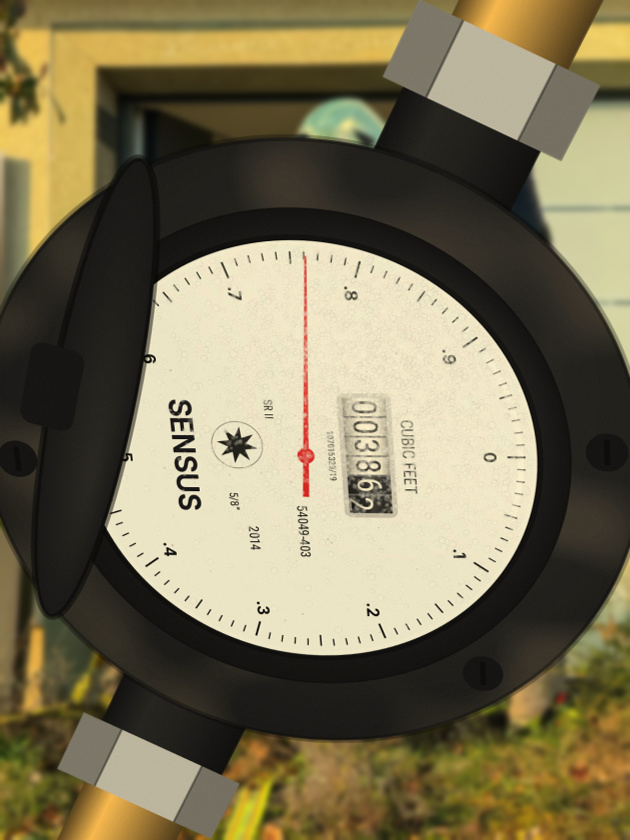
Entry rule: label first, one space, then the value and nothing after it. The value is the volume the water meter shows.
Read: 3861.76 ft³
